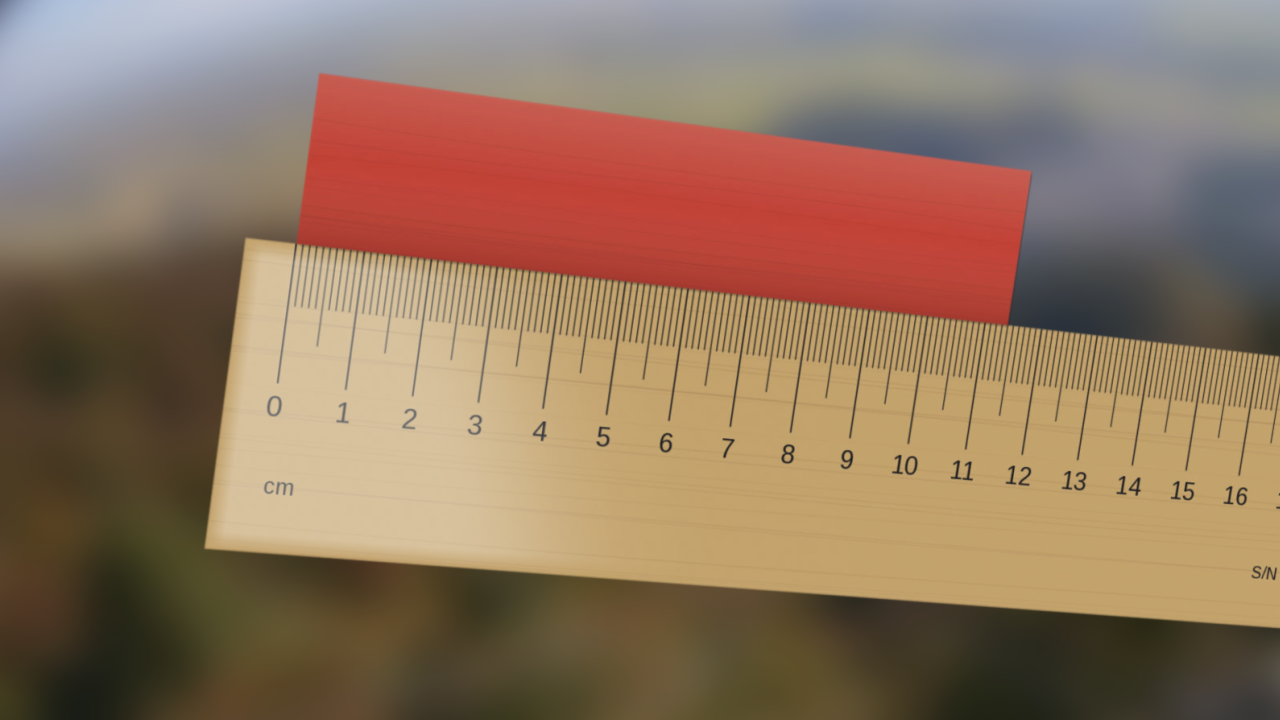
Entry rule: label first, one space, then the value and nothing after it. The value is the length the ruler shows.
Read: 11.4 cm
